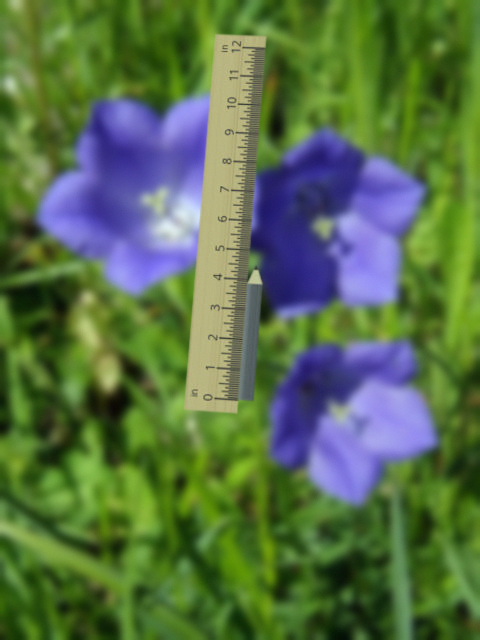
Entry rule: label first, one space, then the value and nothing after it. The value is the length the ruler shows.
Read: 4.5 in
